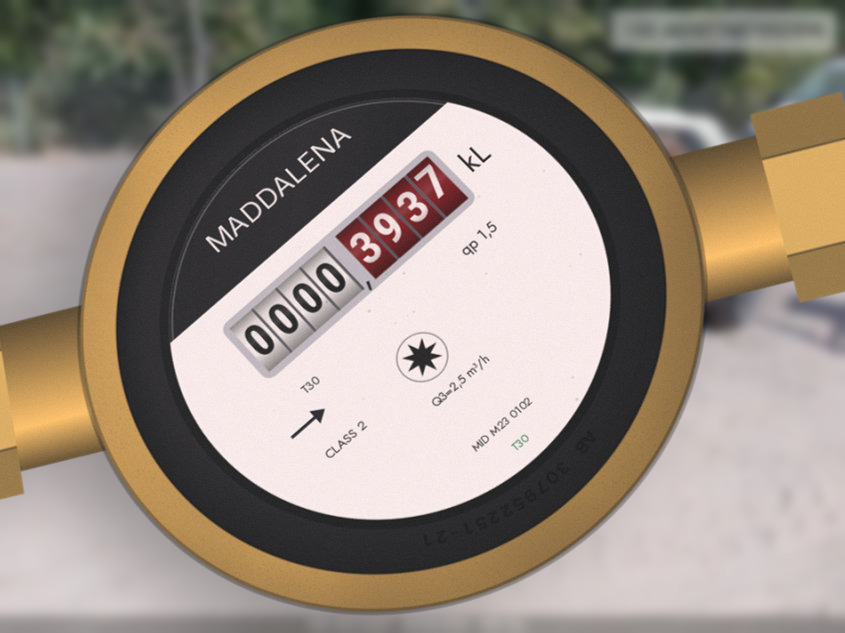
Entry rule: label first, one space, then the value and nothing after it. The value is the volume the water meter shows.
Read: 0.3937 kL
